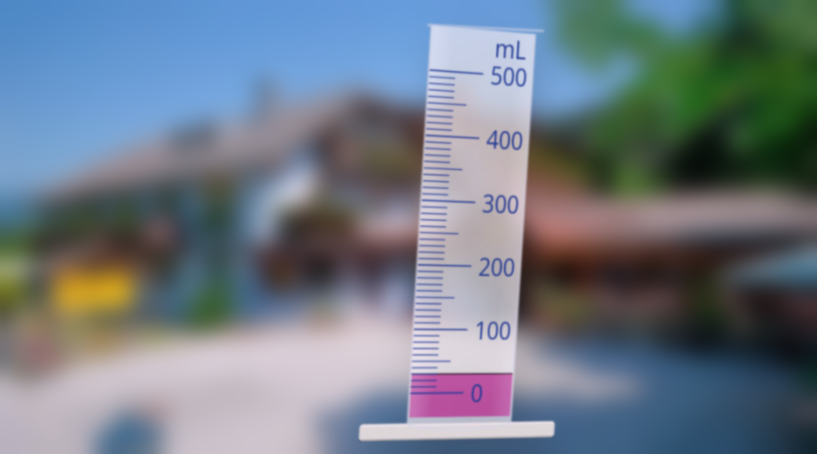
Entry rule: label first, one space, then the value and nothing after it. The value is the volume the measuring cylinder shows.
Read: 30 mL
